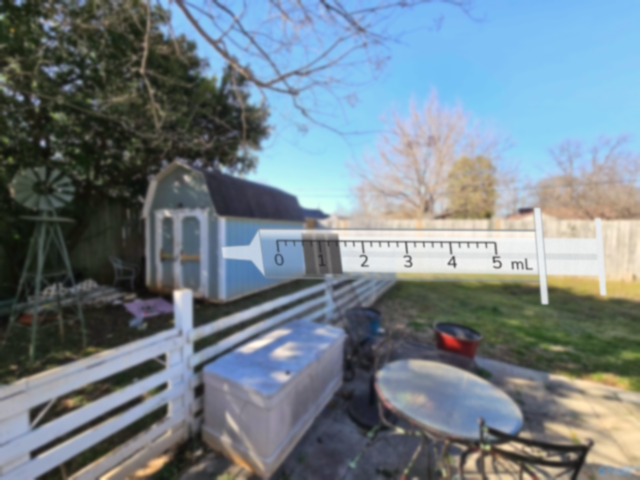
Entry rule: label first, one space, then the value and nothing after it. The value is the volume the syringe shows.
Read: 0.6 mL
